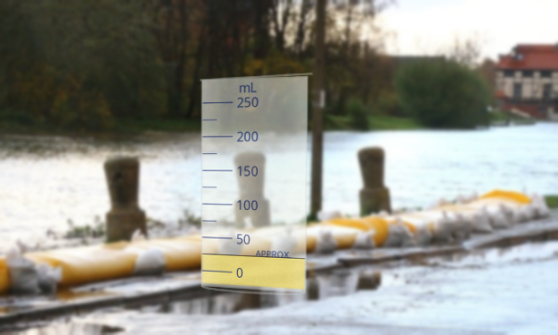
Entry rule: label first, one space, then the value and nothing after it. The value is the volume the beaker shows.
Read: 25 mL
